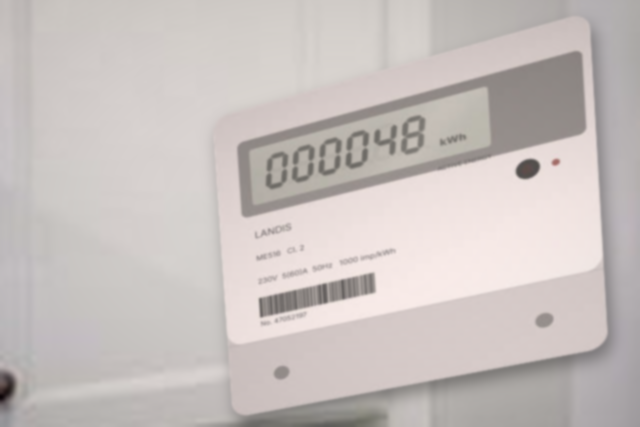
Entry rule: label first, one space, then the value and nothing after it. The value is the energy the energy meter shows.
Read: 48 kWh
